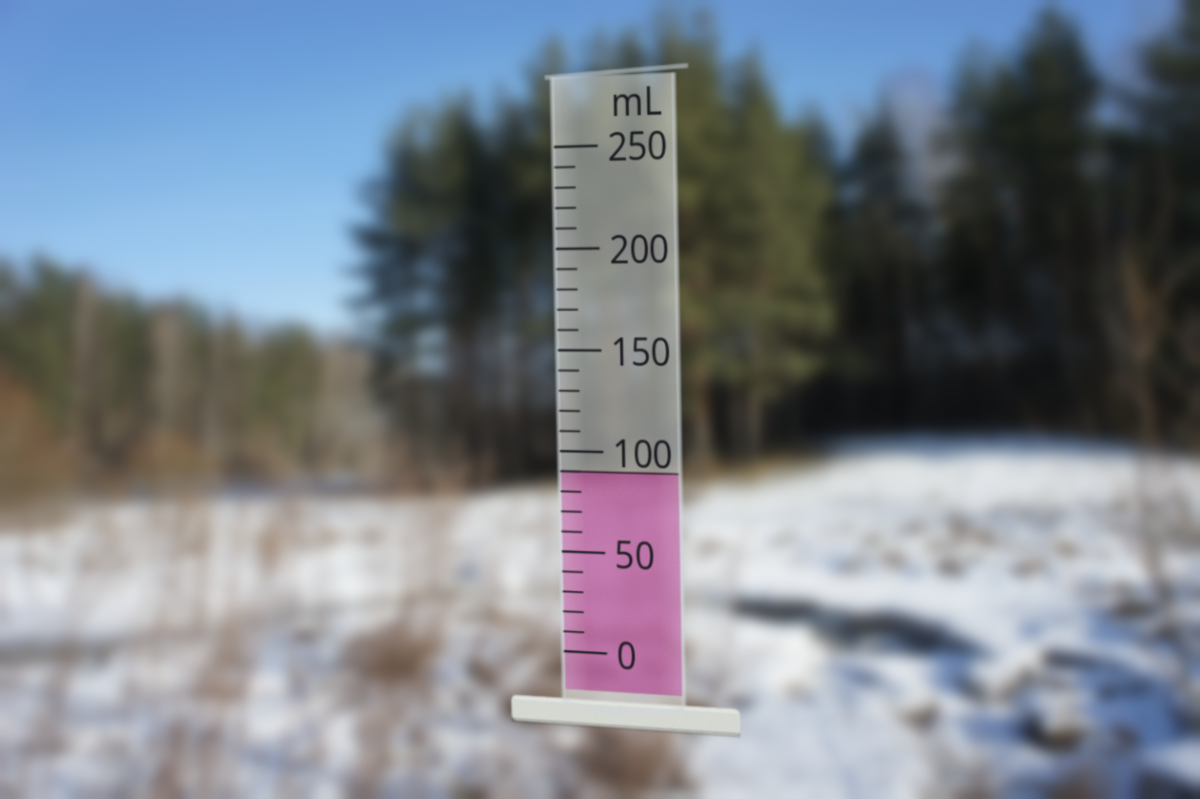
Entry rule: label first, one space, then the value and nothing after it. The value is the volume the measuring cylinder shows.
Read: 90 mL
